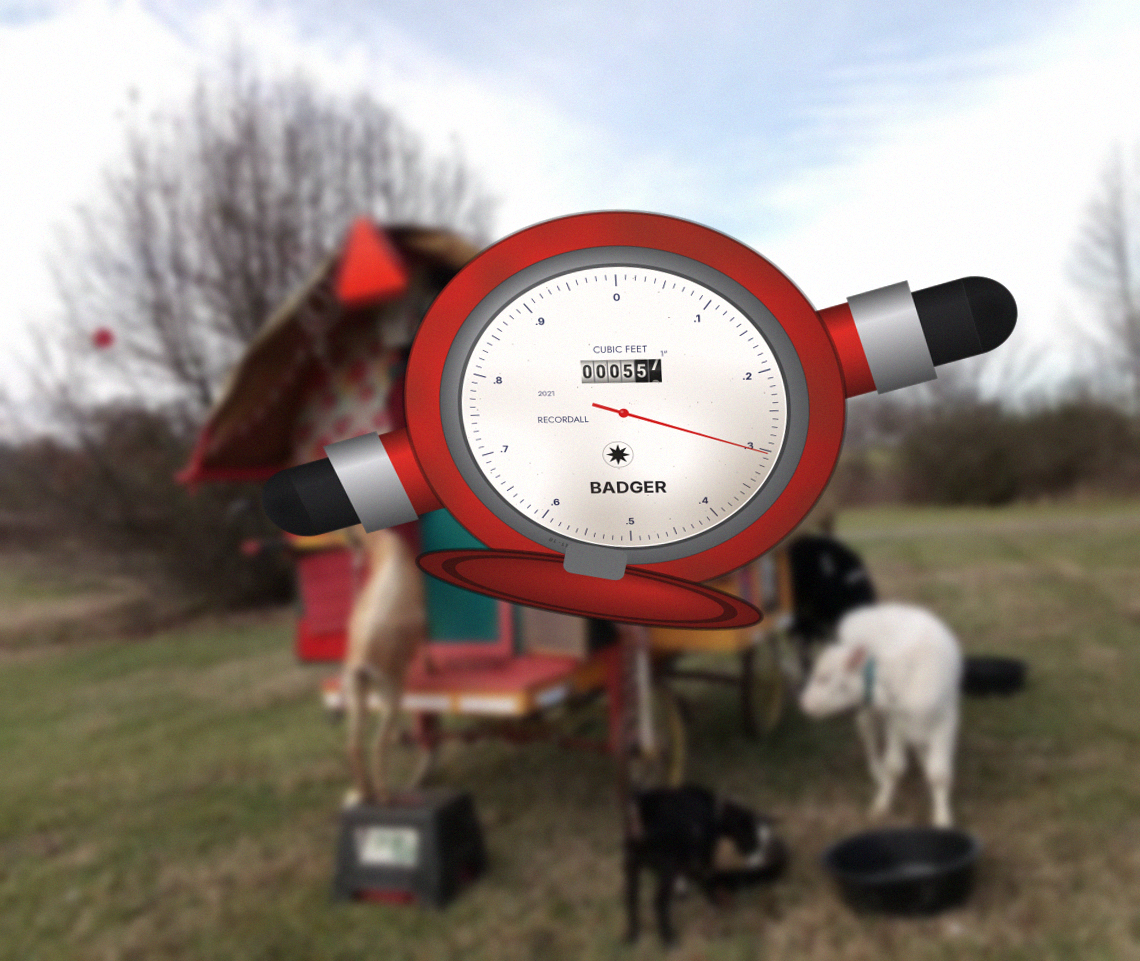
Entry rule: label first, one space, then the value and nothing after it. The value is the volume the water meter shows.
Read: 557.30 ft³
